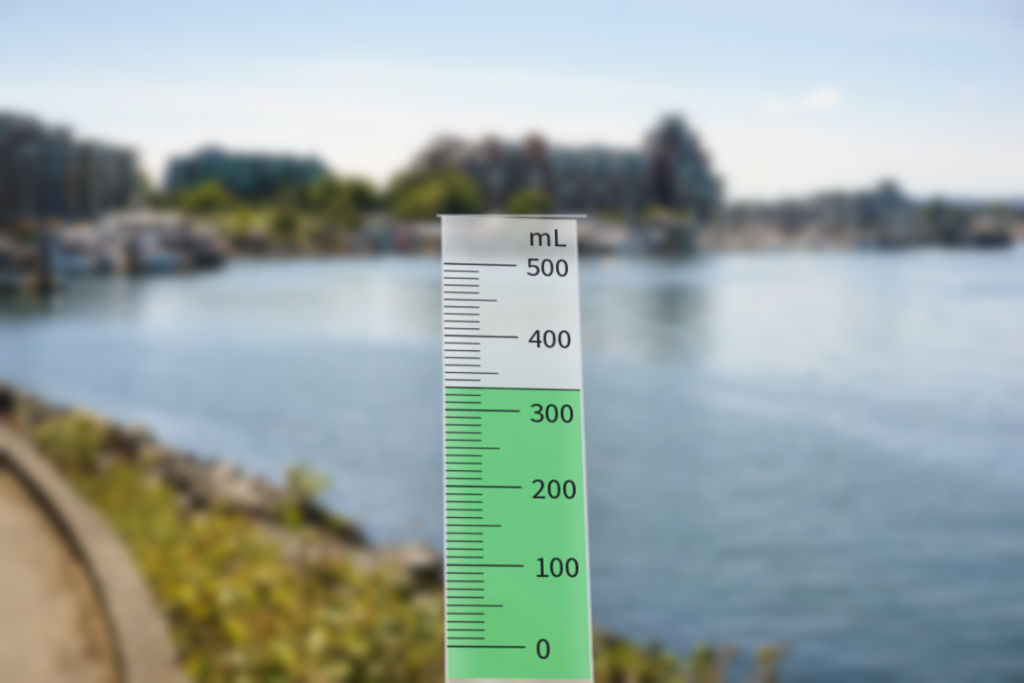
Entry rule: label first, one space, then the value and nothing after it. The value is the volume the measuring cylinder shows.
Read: 330 mL
